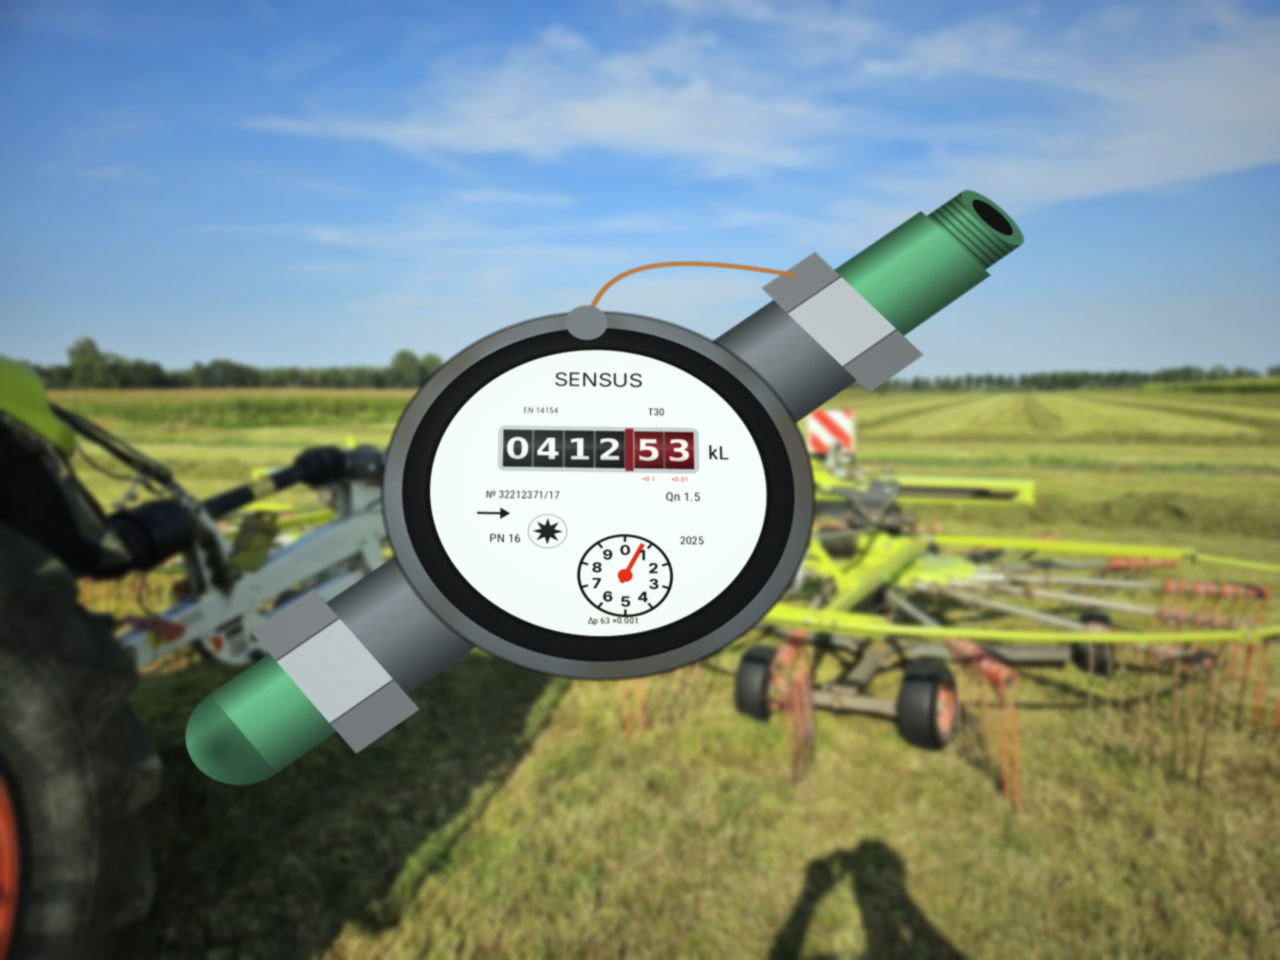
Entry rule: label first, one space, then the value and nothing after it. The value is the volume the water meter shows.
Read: 412.530 kL
